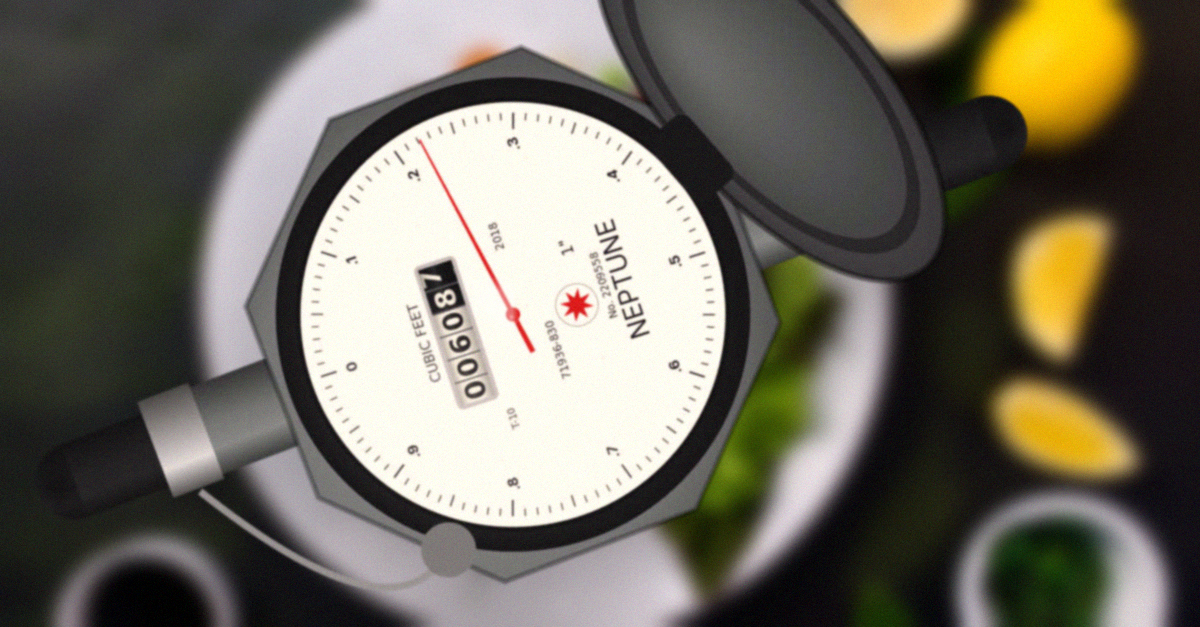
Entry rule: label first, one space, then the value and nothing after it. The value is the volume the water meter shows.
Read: 6087.22 ft³
